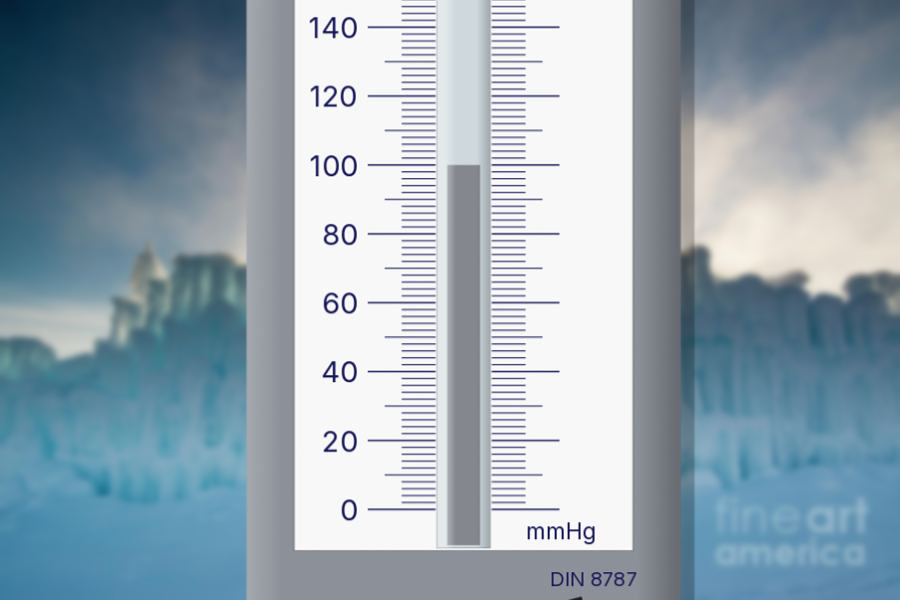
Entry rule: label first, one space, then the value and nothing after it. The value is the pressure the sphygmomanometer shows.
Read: 100 mmHg
